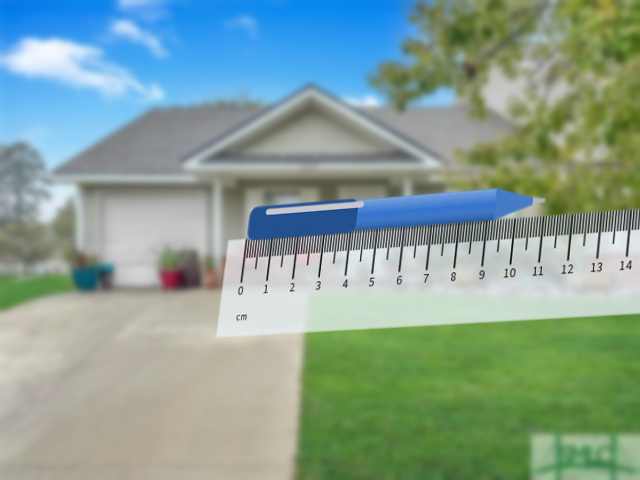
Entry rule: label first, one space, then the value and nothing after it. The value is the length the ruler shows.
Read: 11 cm
